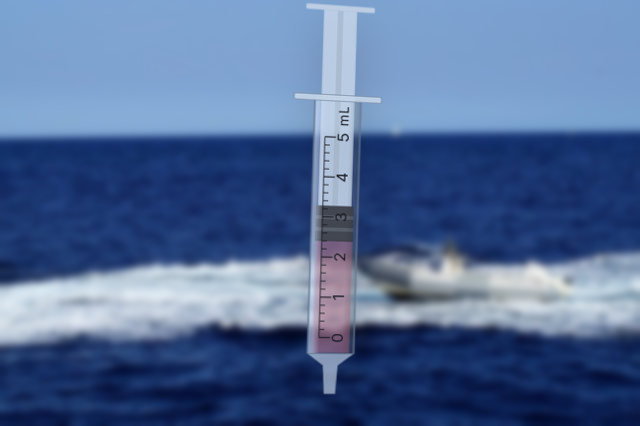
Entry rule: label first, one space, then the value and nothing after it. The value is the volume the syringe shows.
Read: 2.4 mL
